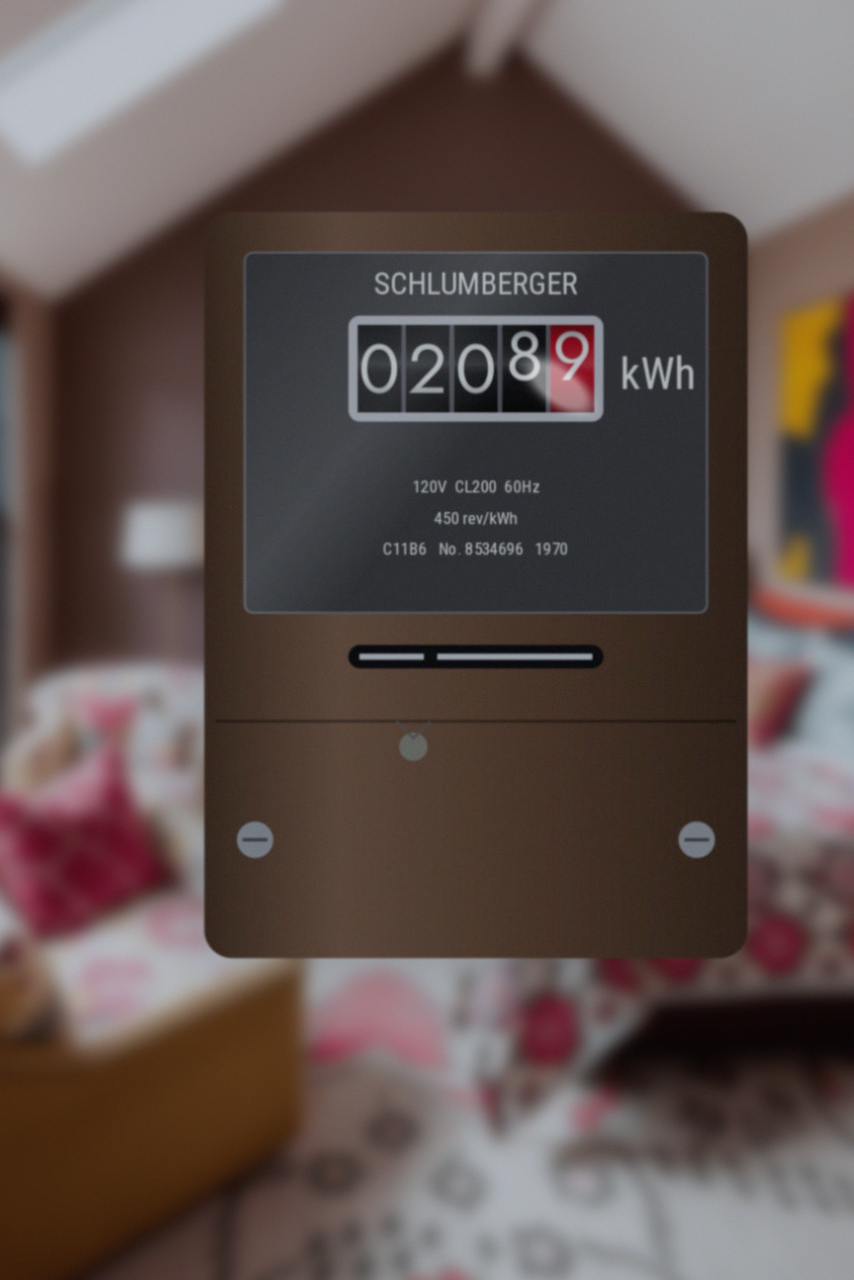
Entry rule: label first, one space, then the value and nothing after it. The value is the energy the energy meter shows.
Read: 208.9 kWh
